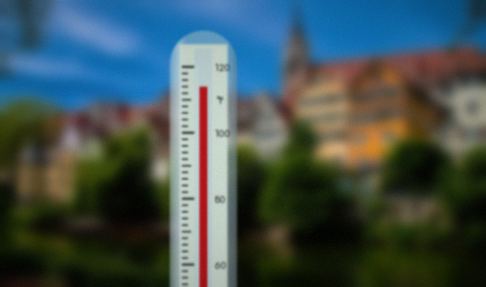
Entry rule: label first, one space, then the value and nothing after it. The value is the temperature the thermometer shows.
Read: 114 °F
